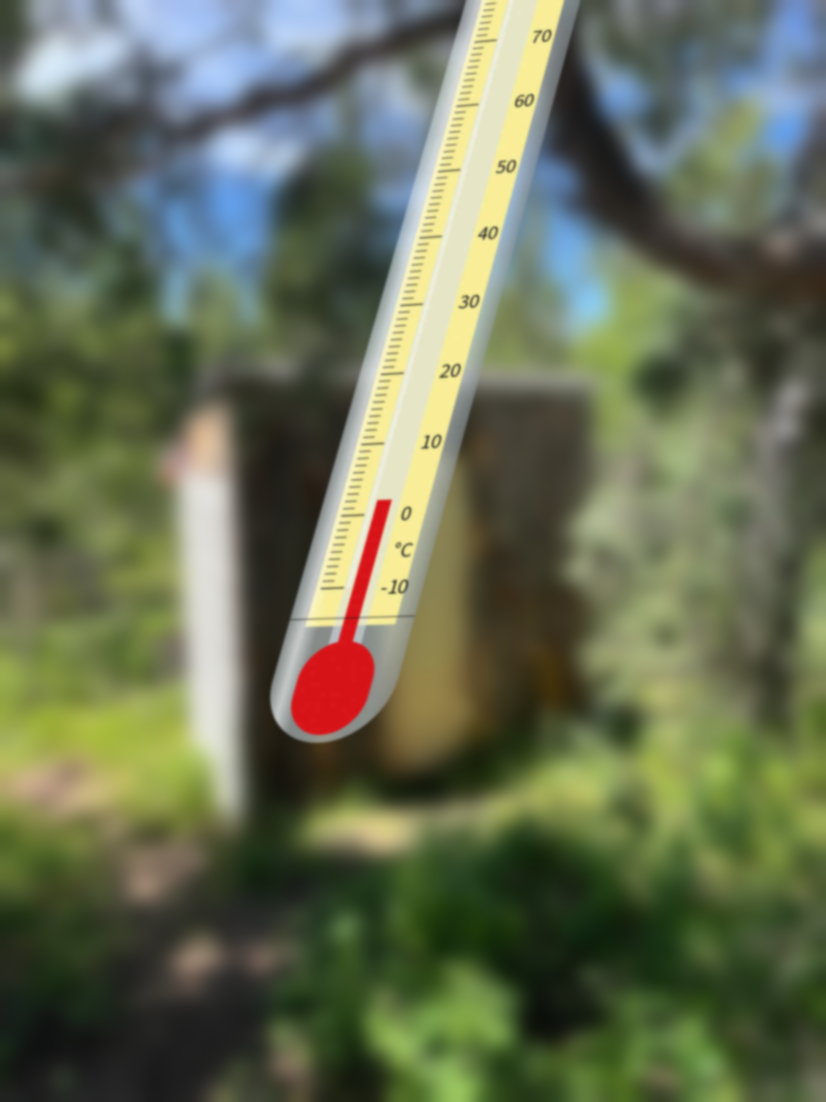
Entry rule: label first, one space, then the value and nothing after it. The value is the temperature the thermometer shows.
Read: 2 °C
